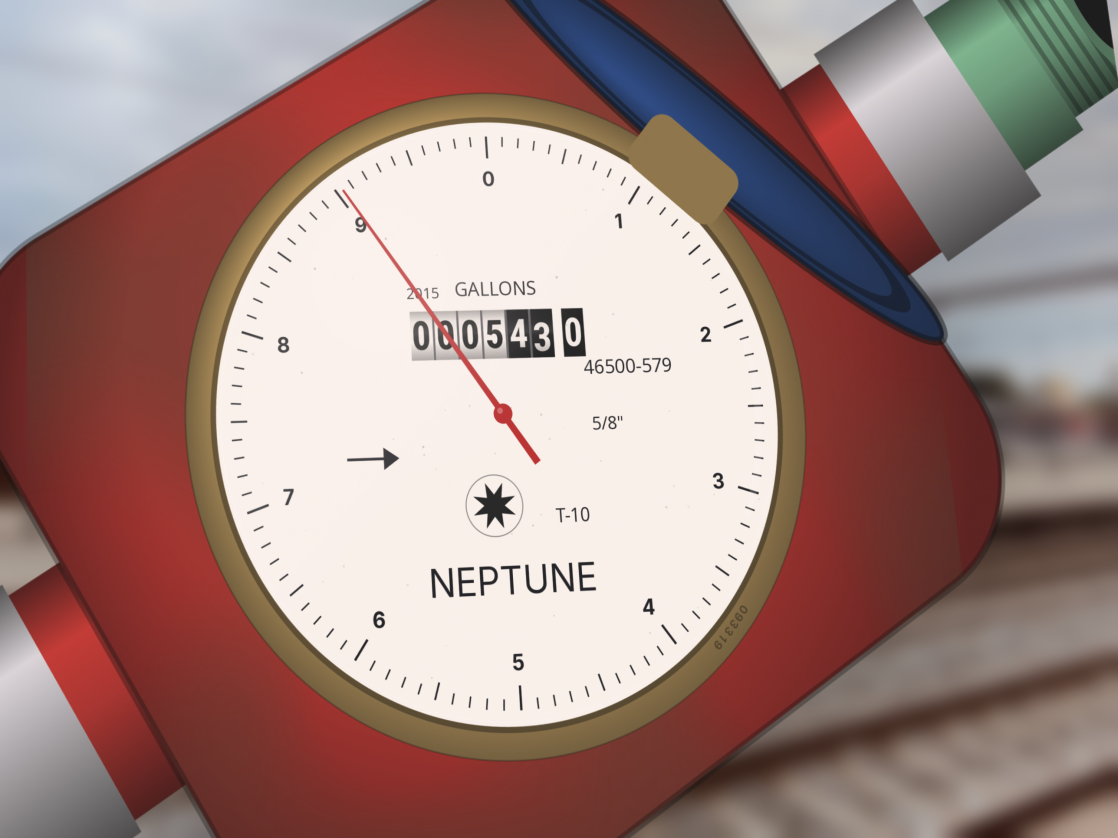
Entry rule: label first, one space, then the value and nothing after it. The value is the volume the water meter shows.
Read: 5429.0 gal
